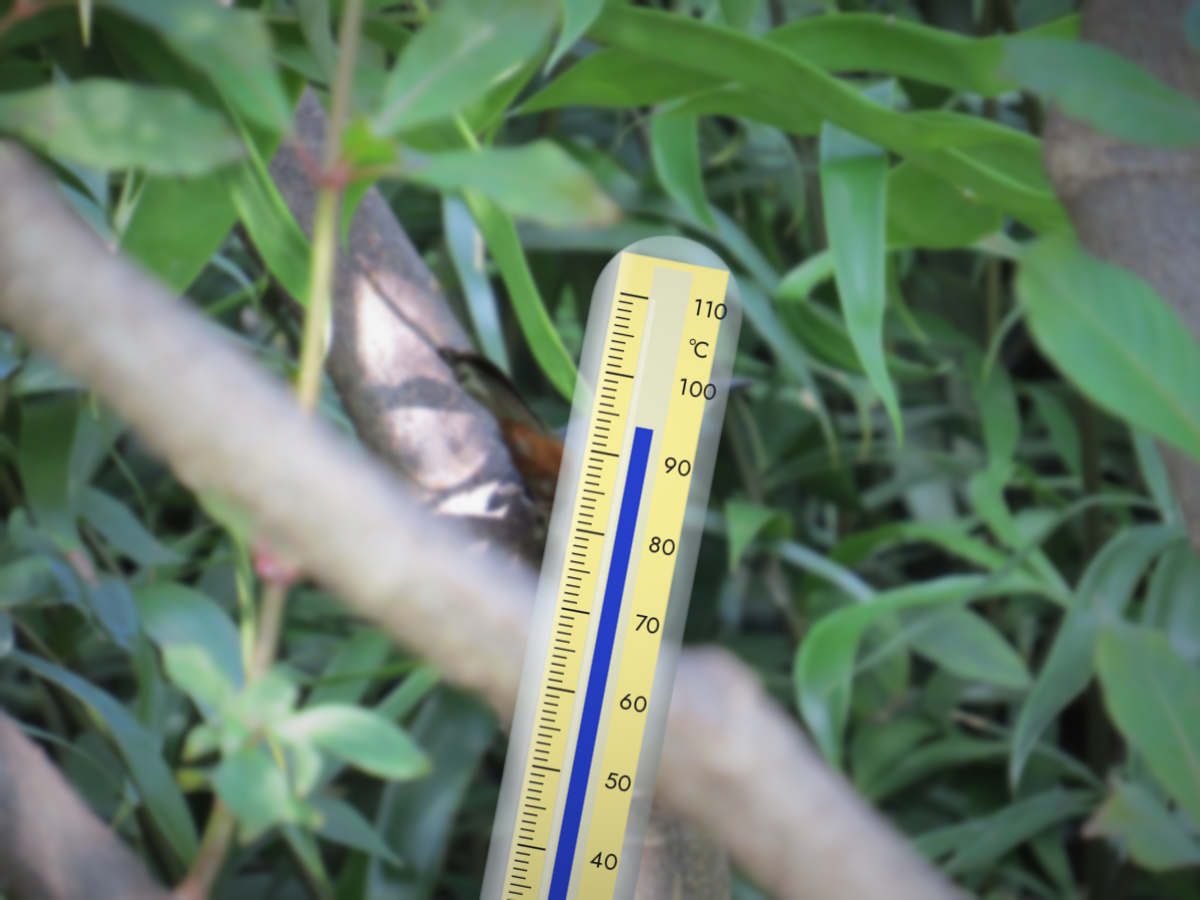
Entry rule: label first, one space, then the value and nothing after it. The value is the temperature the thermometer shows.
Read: 94 °C
